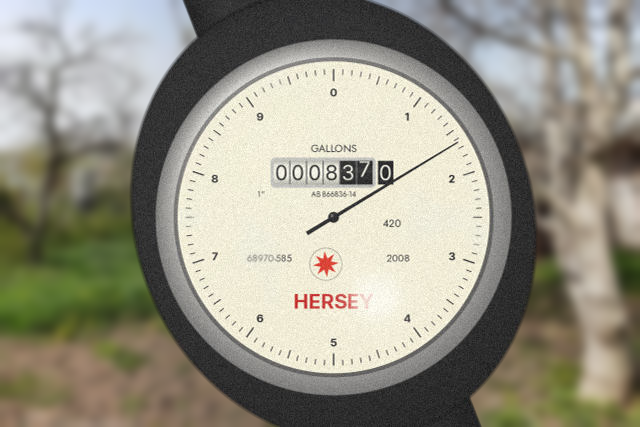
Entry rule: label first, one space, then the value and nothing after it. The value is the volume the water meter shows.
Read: 8371.6 gal
